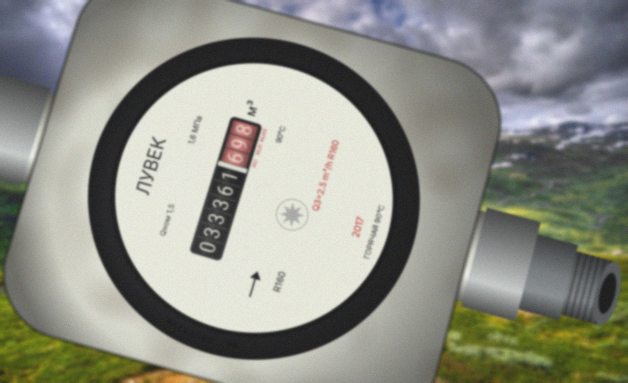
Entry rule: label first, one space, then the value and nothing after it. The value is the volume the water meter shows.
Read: 33361.698 m³
